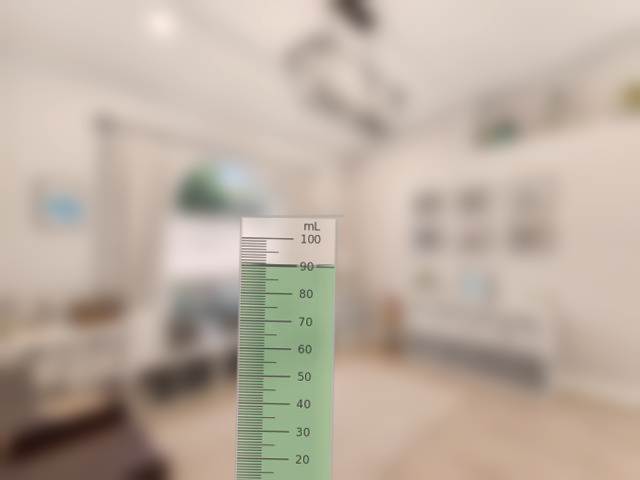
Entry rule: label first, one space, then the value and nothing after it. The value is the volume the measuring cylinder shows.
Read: 90 mL
